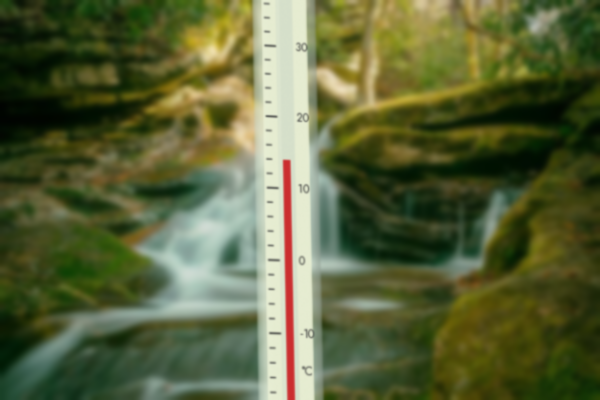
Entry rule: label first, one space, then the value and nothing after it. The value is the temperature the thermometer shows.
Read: 14 °C
